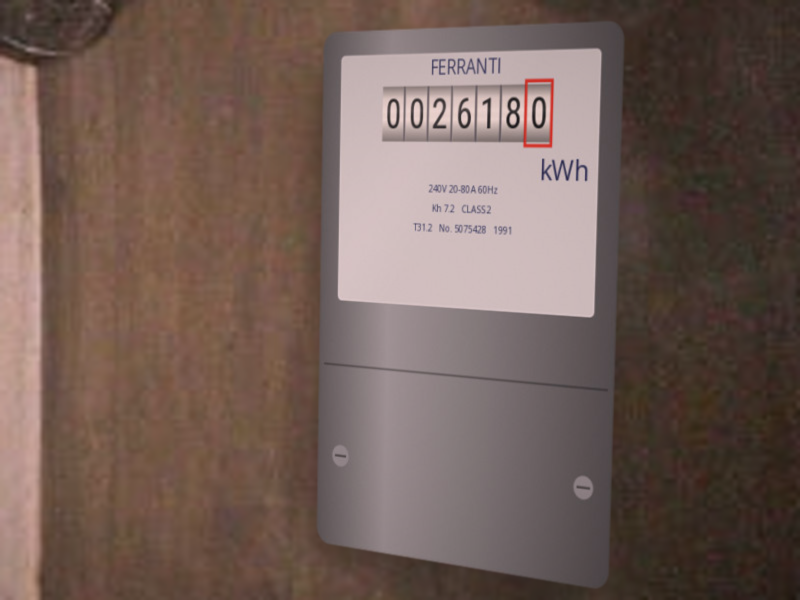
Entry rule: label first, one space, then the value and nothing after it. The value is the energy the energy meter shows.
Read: 2618.0 kWh
